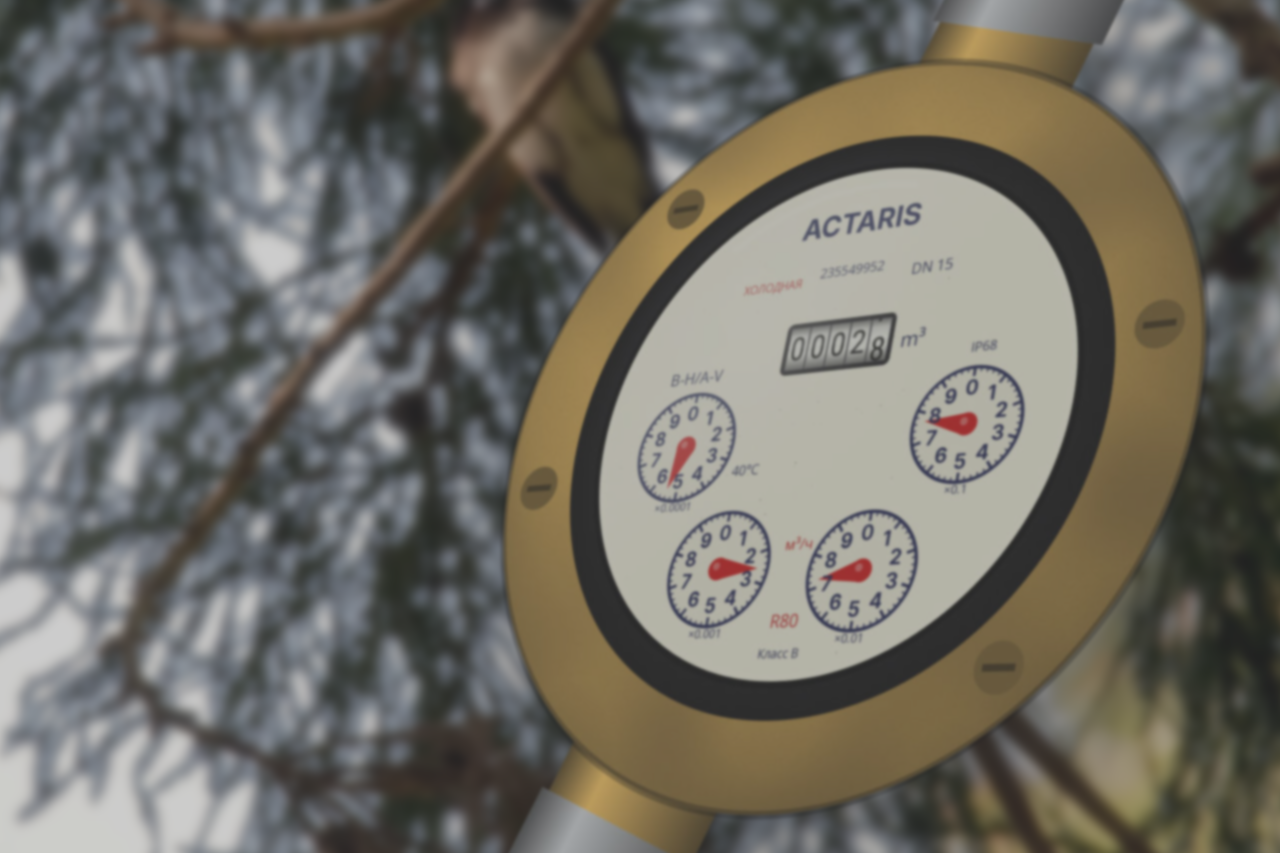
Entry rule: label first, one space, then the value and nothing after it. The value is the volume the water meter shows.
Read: 27.7725 m³
